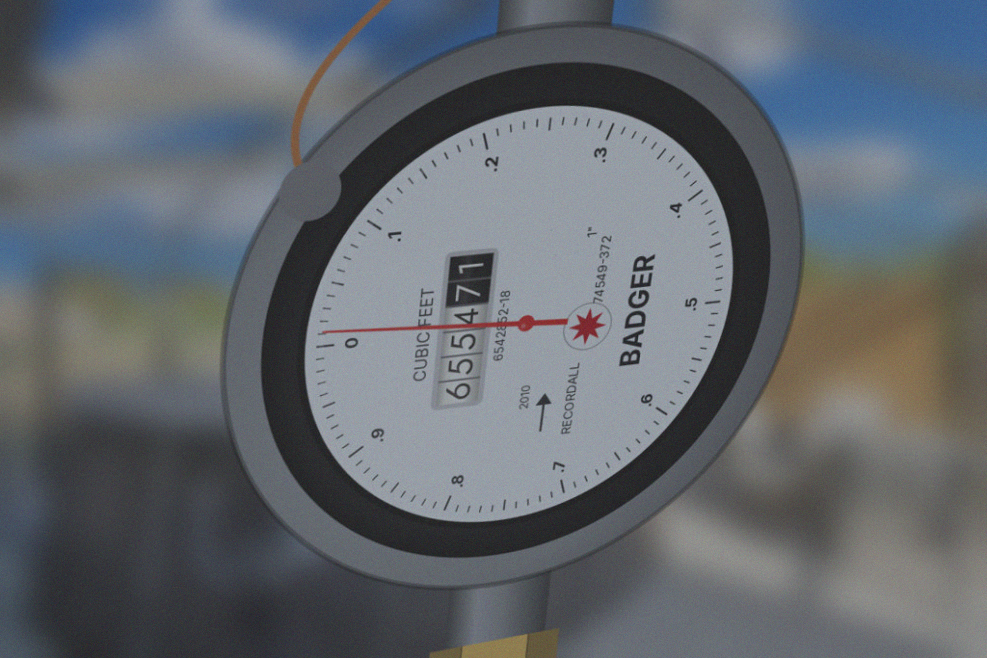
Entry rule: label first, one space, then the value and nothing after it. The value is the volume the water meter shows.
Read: 655471.01 ft³
